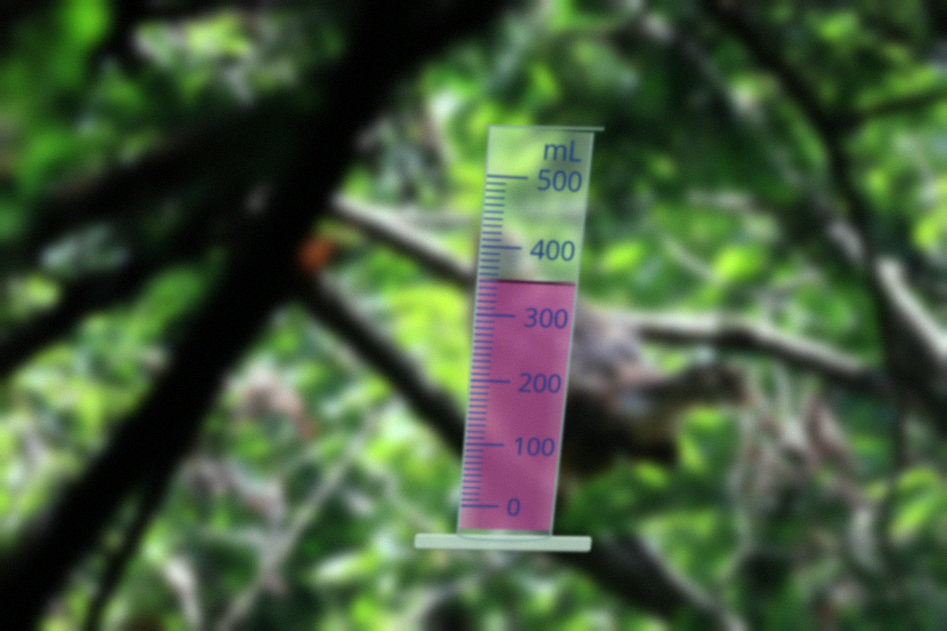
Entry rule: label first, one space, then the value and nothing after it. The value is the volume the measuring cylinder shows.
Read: 350 mL
